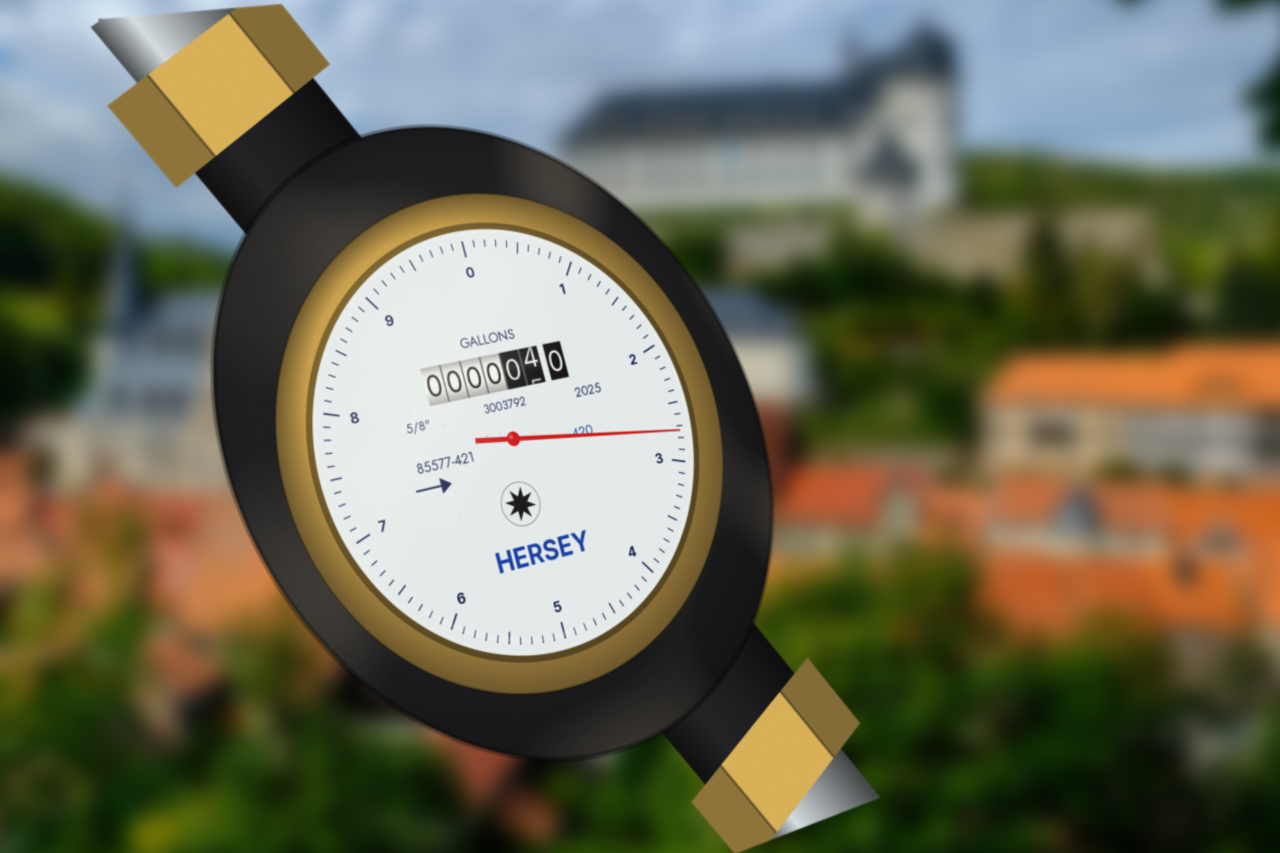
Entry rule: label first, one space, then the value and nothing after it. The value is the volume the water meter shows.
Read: 42.7 gal
